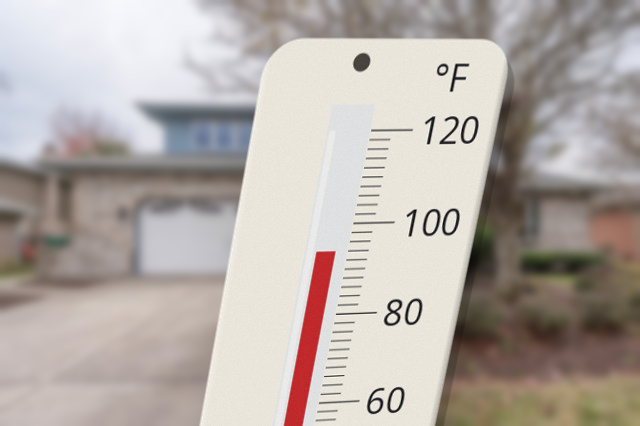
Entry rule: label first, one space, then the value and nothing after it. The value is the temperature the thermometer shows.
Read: 94 °F
